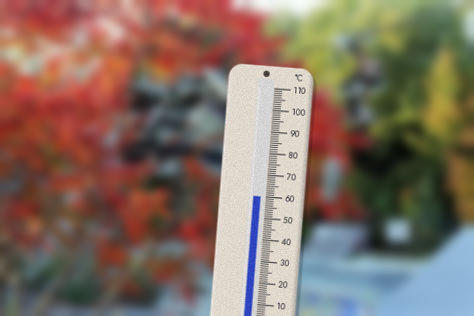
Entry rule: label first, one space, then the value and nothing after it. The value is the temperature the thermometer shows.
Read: 60 °C
